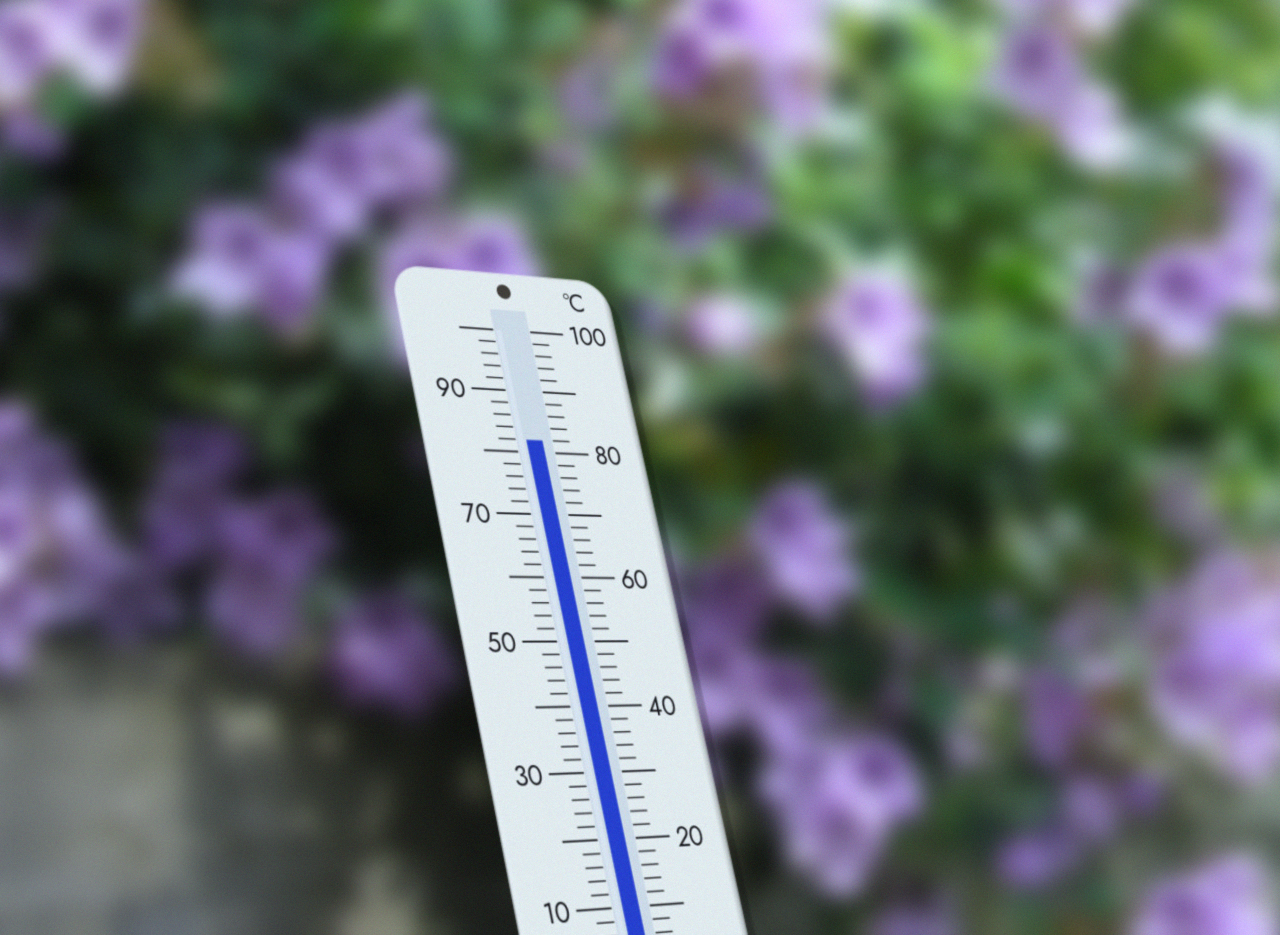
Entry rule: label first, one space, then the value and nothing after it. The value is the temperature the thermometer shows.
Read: 82 °C
